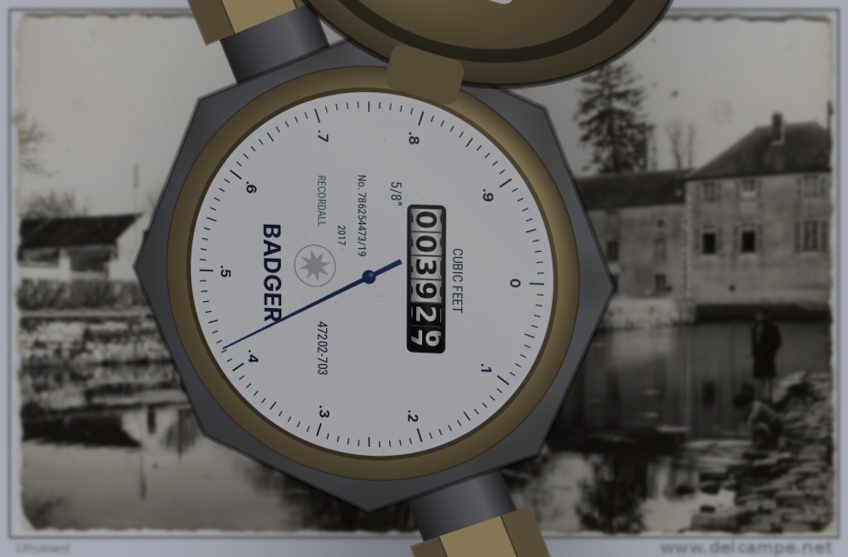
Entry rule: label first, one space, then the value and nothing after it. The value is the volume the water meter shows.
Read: 3926.42 ft³
